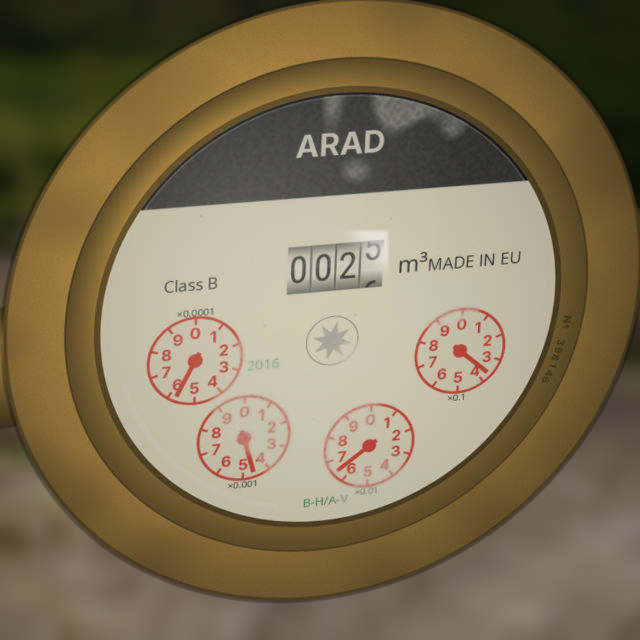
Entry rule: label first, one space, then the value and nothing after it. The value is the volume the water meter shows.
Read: 25.3645 m³
